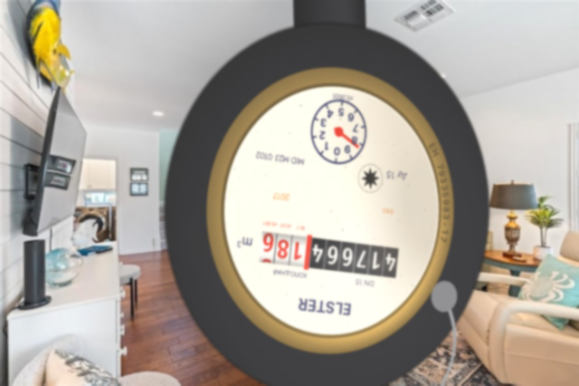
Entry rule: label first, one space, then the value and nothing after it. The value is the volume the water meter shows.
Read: 417664.1858 m³
